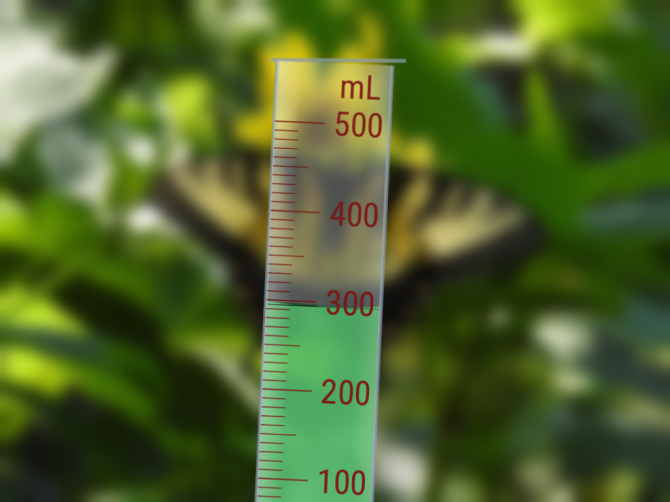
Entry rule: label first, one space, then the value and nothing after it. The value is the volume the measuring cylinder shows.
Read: 295 mL
